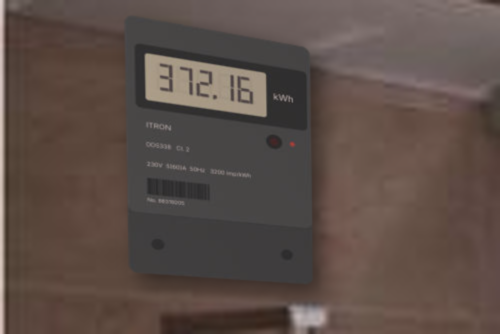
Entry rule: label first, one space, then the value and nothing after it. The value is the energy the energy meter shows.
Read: 372.16 kWh
